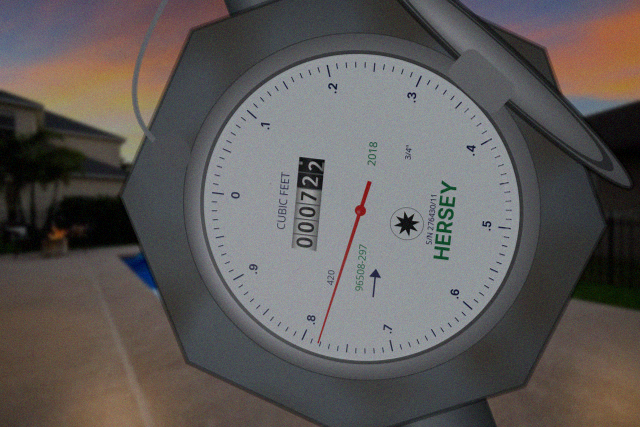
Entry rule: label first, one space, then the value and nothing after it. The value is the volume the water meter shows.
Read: 721.78 ft³
